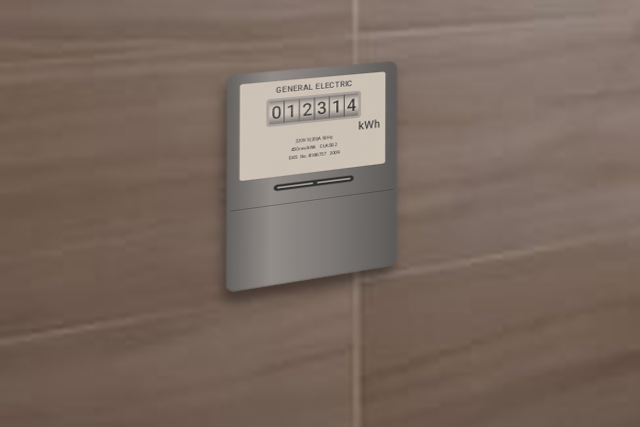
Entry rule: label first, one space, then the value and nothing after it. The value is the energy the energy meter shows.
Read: 12314 kWh
